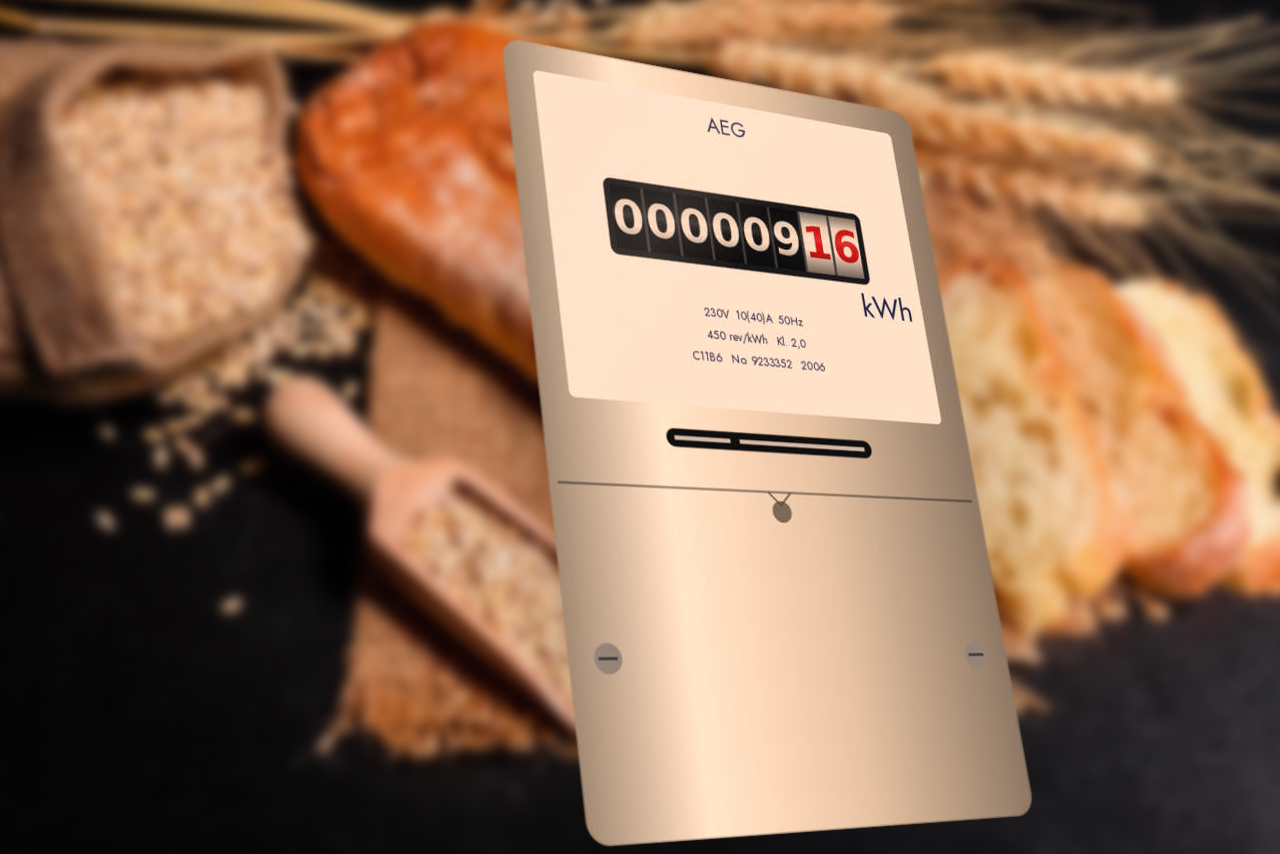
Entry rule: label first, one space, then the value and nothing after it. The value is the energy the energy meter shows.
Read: 9.16 kWh
